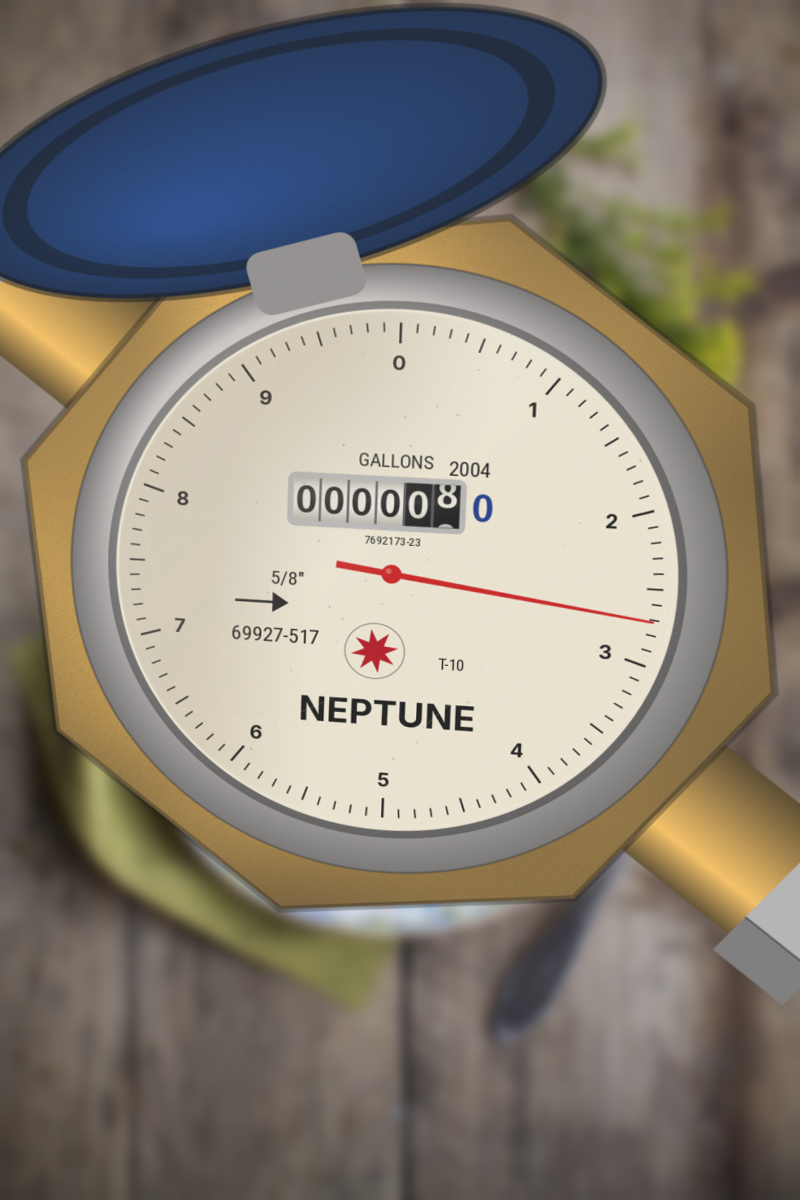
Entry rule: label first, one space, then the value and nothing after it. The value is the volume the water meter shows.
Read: 82.7 gal
